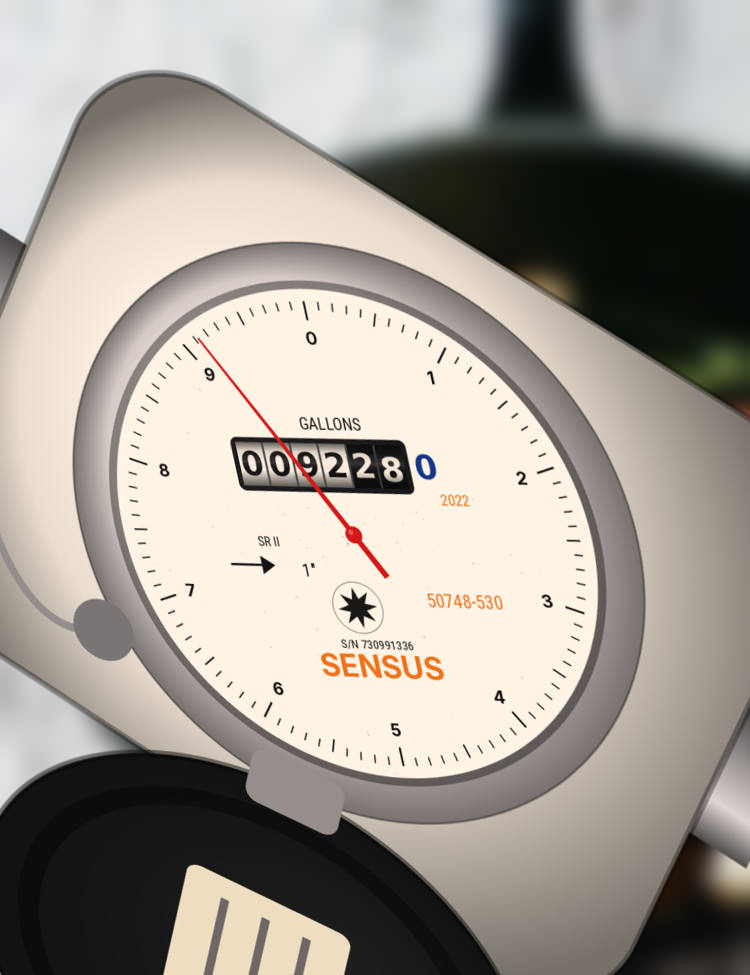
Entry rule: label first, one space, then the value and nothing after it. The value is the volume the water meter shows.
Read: 92279.1 gal
